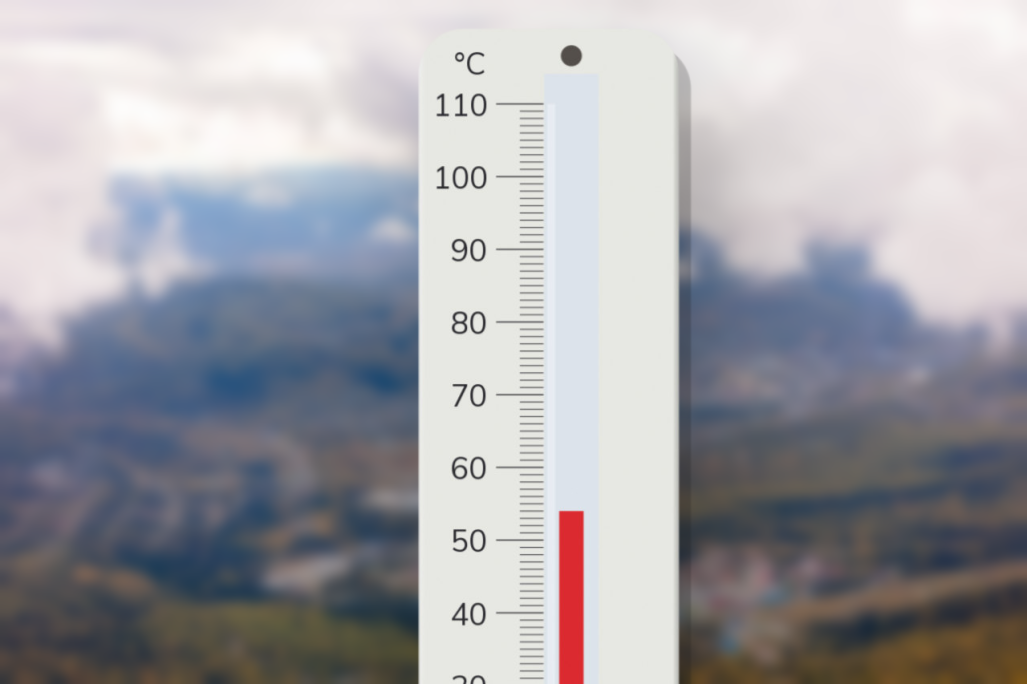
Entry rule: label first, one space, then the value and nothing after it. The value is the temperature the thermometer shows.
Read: 54 °C
